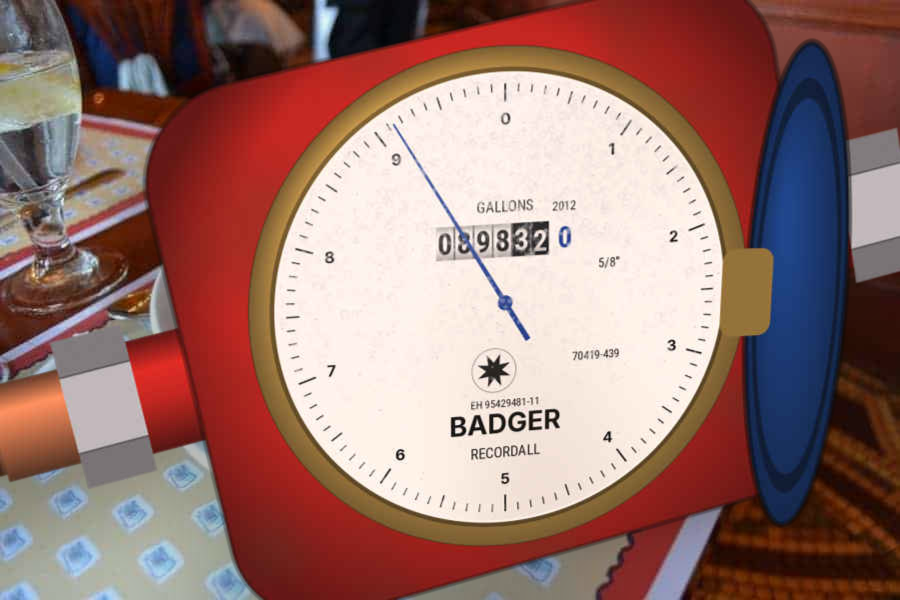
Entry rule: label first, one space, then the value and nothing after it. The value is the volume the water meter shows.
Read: 898319.1 gal
